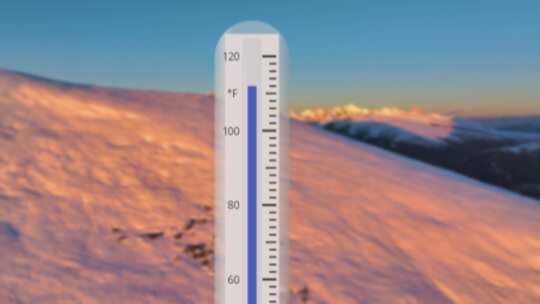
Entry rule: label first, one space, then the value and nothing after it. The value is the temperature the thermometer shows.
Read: 112 °F
